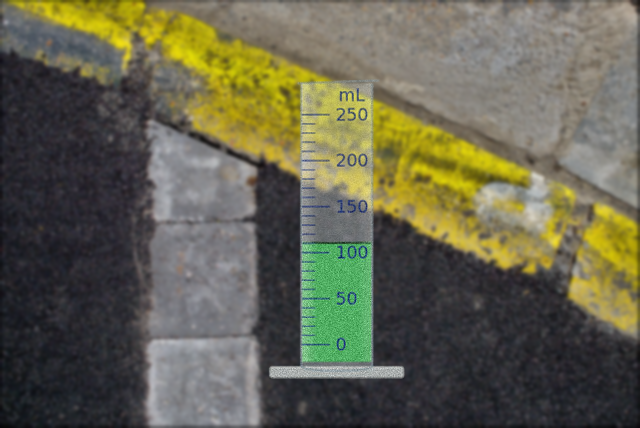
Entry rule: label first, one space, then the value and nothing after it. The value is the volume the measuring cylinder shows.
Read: 110 mL
